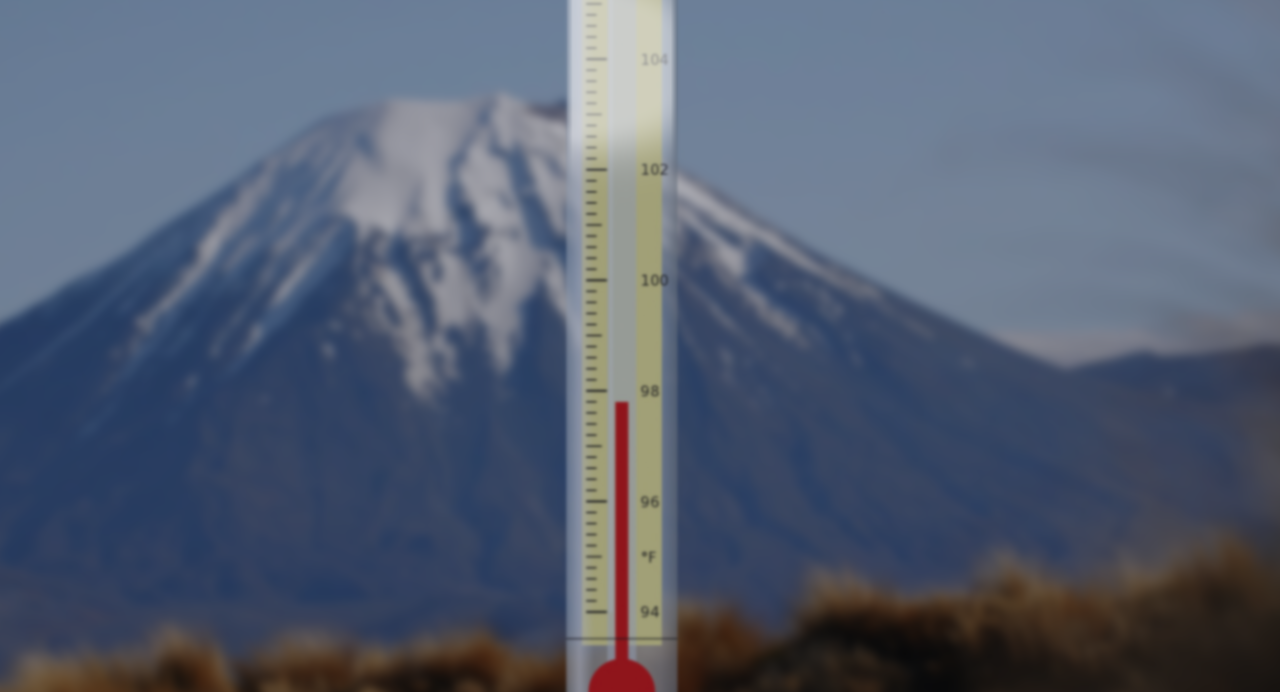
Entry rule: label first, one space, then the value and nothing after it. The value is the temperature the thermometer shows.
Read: 97.8 °F
